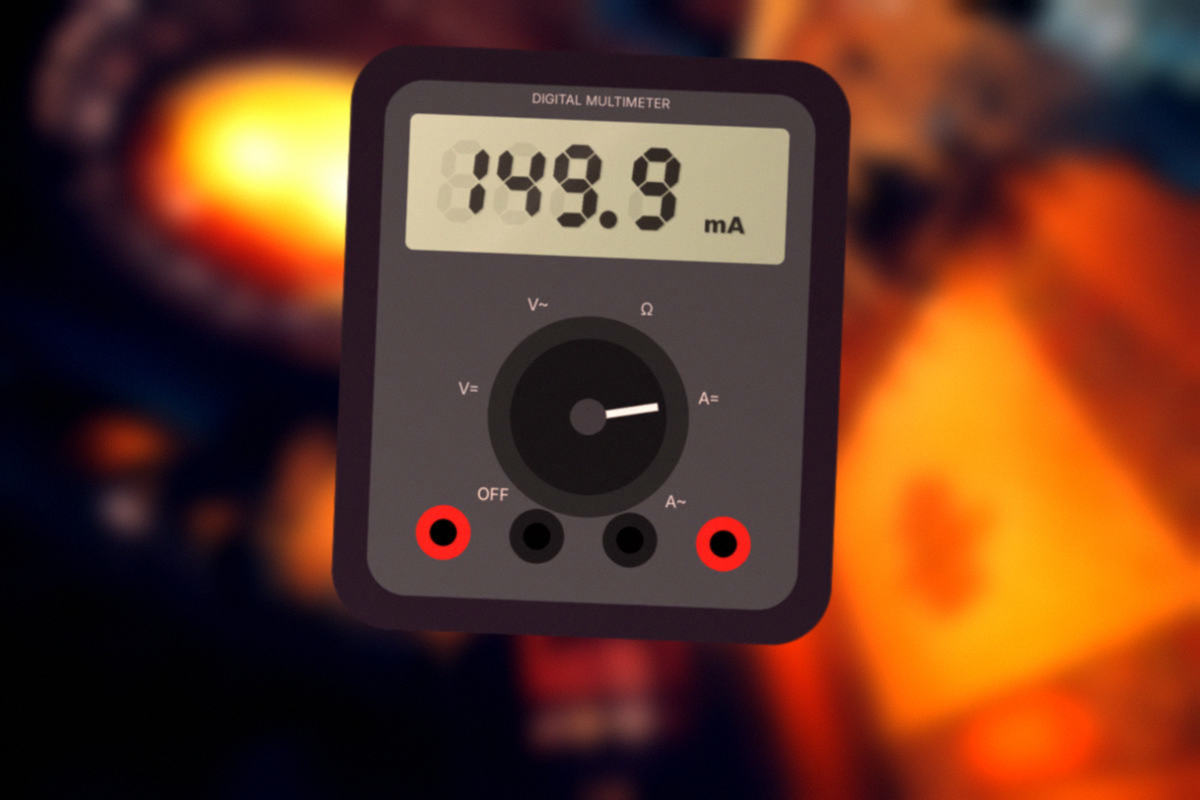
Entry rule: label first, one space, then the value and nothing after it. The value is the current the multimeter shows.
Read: 149.9 mA
